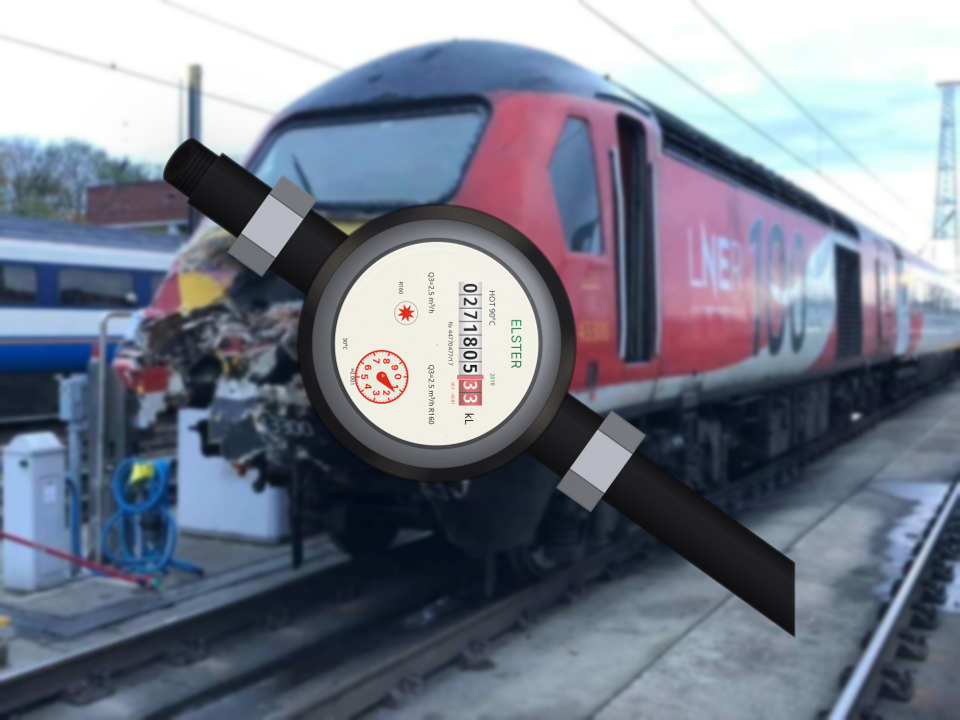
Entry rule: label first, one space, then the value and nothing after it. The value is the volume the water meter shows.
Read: 271805.331 kL
